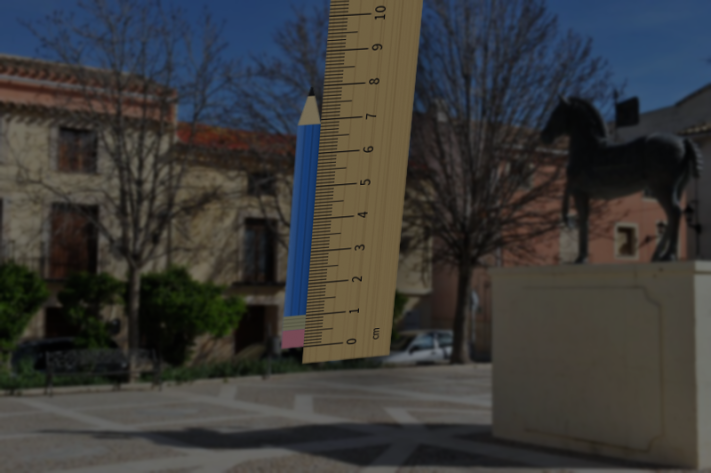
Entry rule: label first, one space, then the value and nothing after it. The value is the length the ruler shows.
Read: 8 cm
